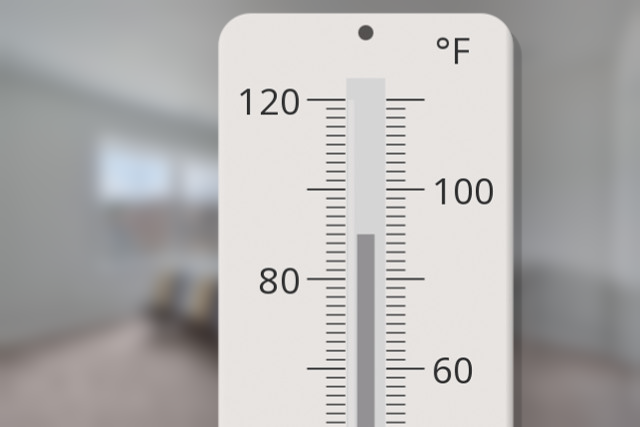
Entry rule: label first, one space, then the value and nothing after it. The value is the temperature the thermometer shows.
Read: 90 °F
